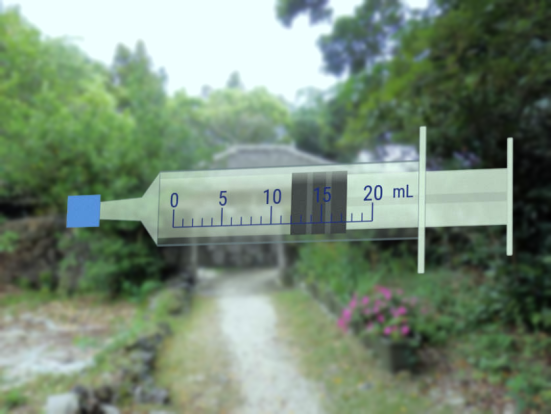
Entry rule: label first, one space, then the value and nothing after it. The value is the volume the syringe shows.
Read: 12 mL
